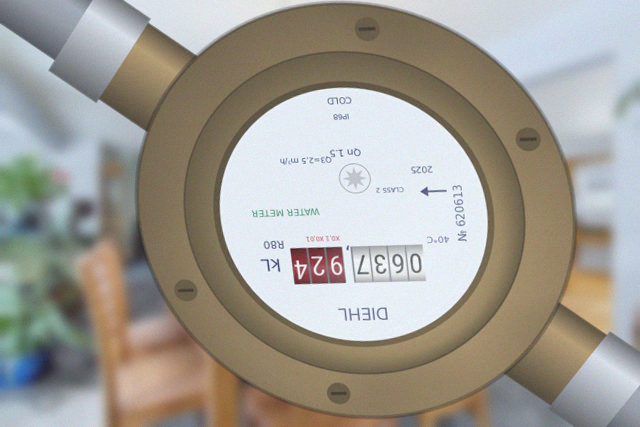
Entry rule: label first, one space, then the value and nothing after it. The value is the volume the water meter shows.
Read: 637.924 kL
